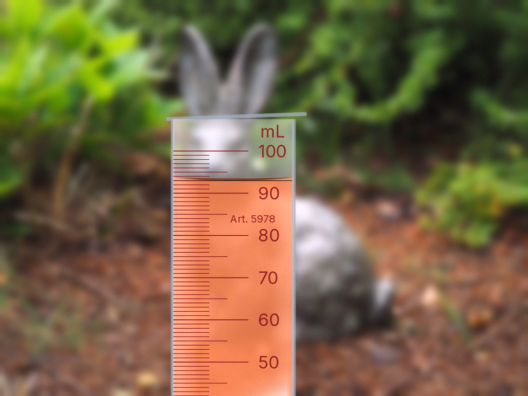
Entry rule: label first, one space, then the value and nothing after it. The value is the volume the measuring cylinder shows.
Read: 93 mL
